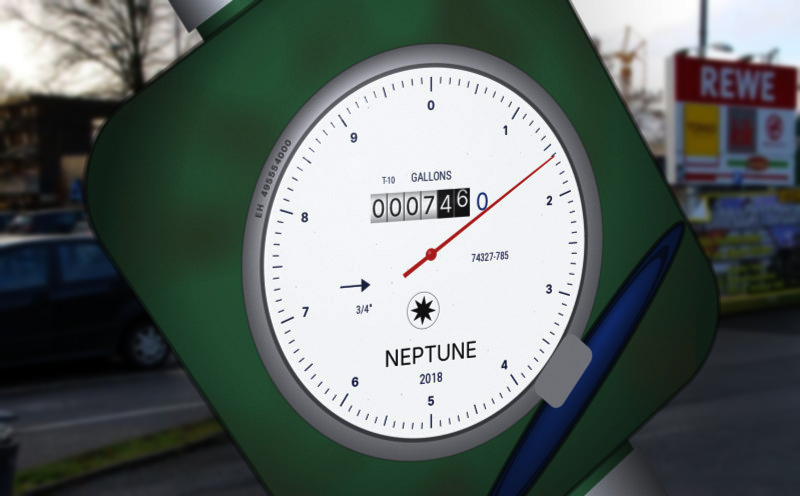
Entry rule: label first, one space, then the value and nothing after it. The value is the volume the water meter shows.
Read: 7461.6 gal
